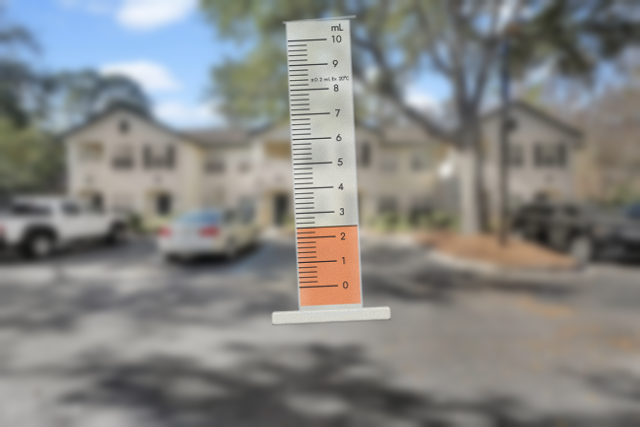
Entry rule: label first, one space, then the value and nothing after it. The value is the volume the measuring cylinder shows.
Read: 2.4 mL
